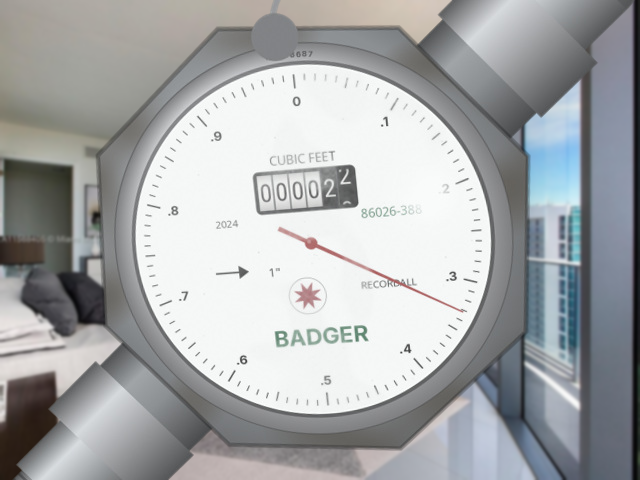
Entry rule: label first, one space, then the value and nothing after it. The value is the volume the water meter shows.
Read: 22.33 ft³
